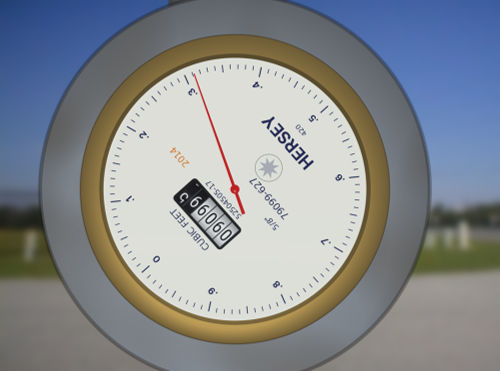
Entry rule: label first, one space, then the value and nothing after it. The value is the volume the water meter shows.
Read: 90995.31 ft³
